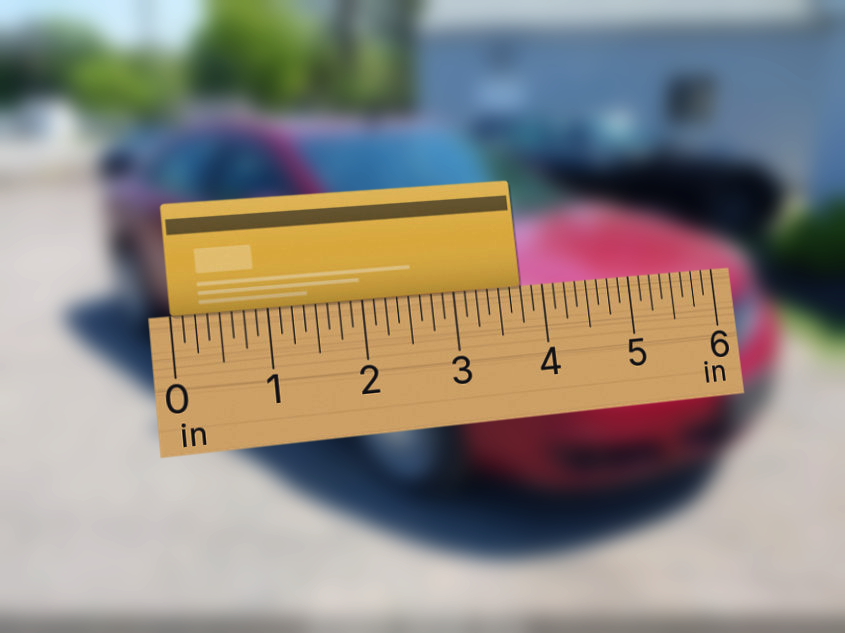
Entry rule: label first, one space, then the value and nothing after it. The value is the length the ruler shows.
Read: 3.75 in
